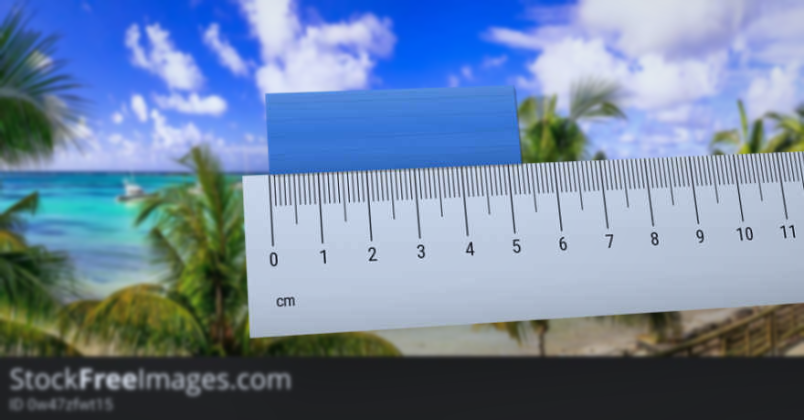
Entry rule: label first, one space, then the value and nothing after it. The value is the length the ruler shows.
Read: 5.3 cm
